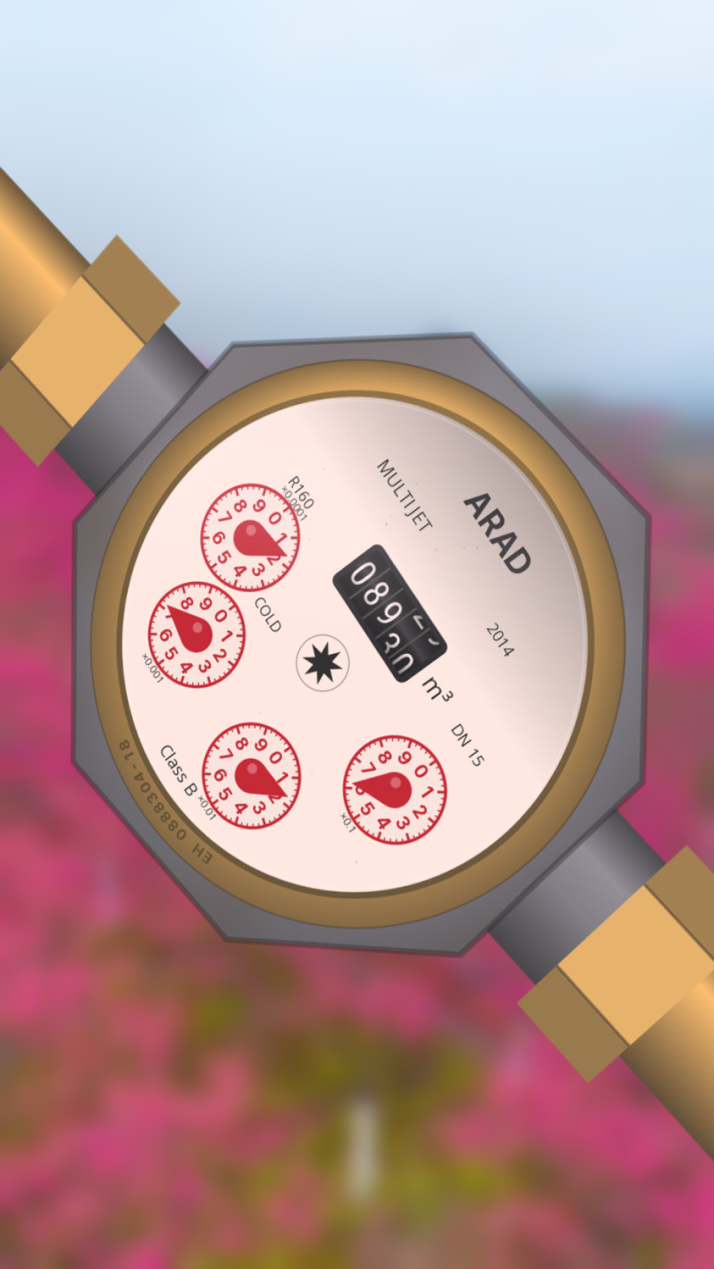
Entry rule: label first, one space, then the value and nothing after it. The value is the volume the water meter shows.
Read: 8929.6171 m³
